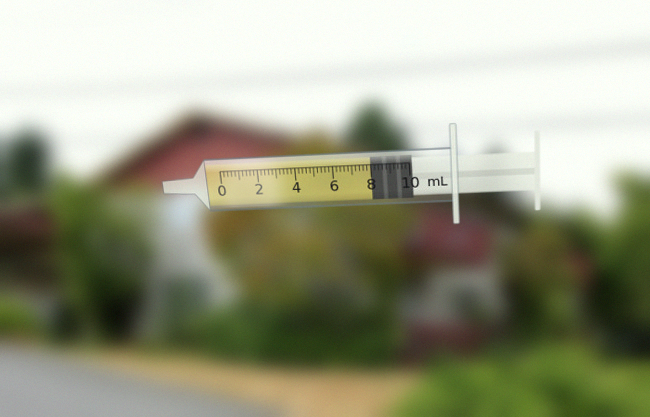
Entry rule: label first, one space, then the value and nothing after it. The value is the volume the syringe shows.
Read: 8 mL
